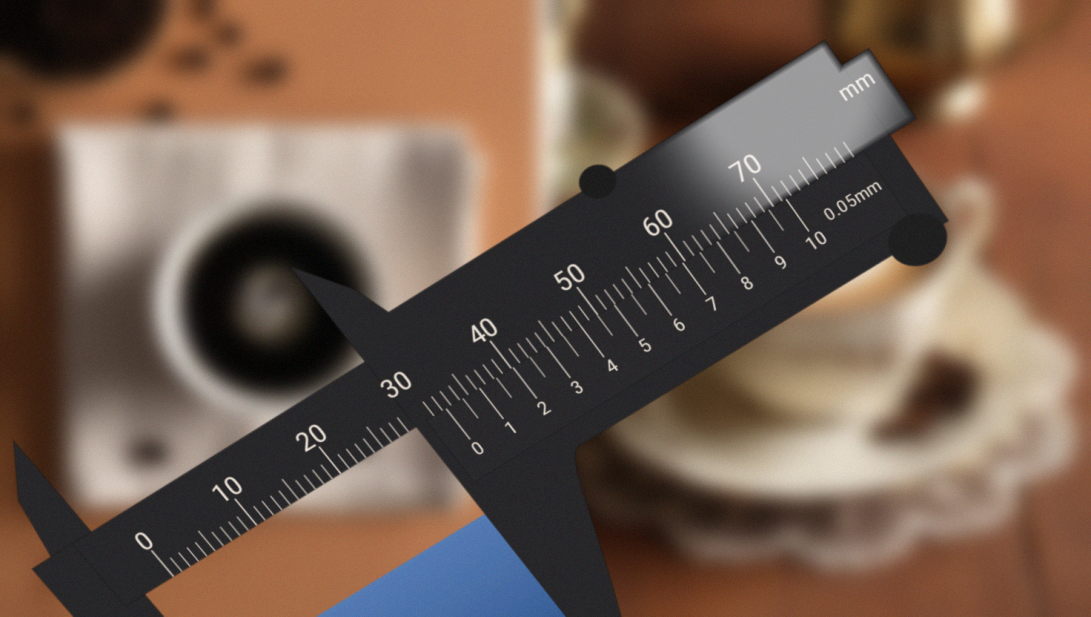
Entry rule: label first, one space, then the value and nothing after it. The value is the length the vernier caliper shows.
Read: 32.4 mm
